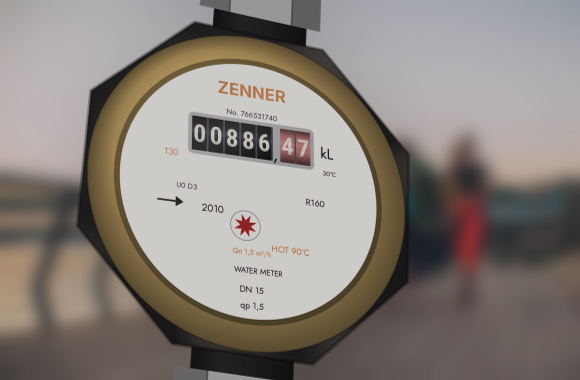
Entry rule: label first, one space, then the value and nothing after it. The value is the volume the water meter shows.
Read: 886.47 kL
